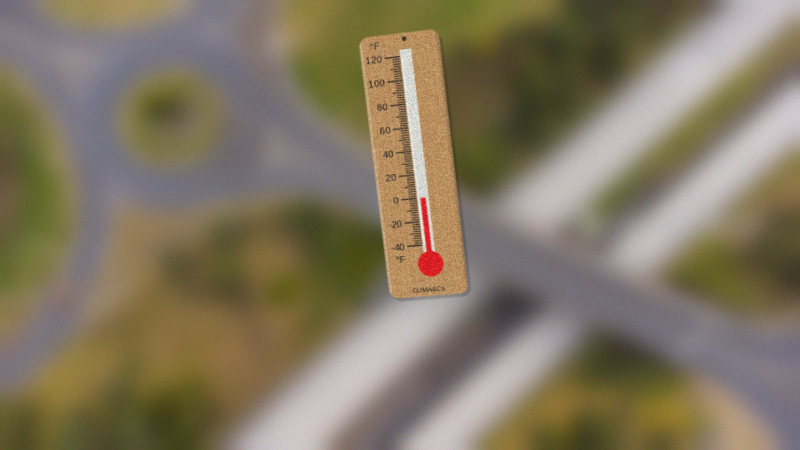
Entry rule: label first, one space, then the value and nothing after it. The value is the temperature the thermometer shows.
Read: 0 °F
